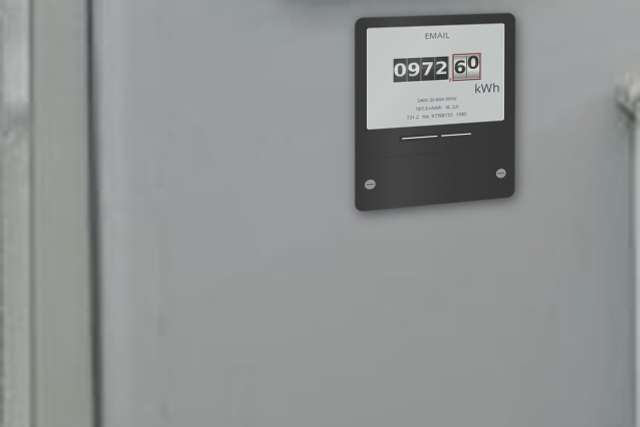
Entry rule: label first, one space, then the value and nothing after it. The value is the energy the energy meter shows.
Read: 972.60 kWh
